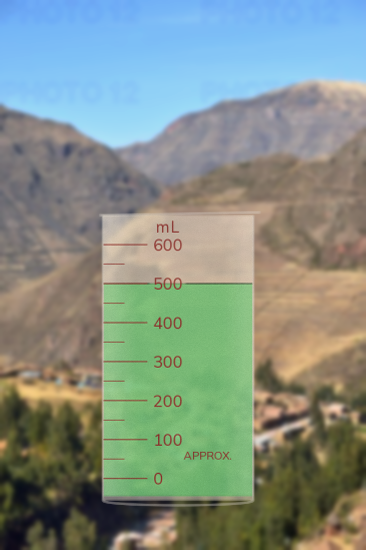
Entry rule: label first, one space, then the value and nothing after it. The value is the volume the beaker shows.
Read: 500 mL
